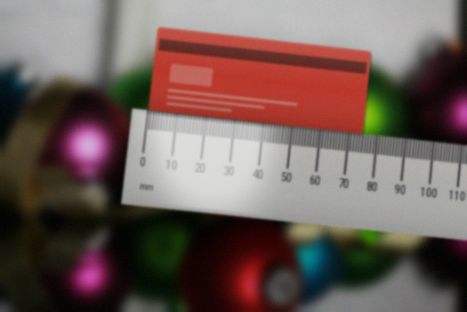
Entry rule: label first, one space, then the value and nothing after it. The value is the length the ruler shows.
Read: 75 mm
